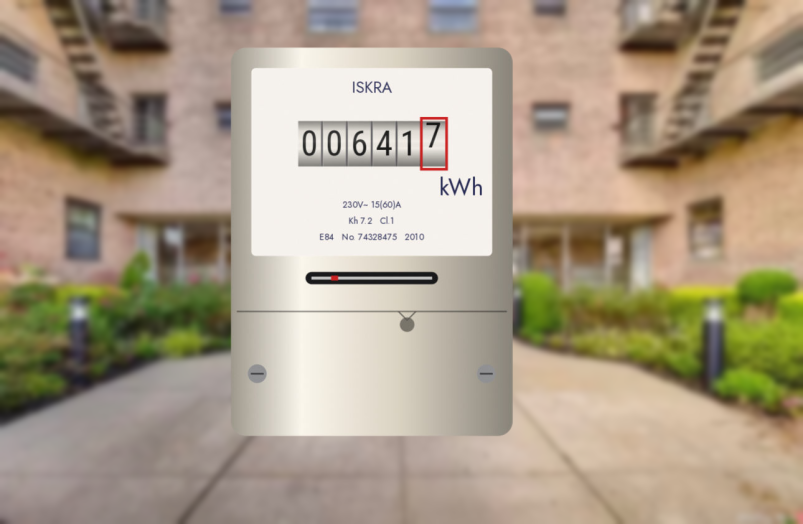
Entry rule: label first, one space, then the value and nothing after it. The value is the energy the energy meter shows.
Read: 641.7 kWh
